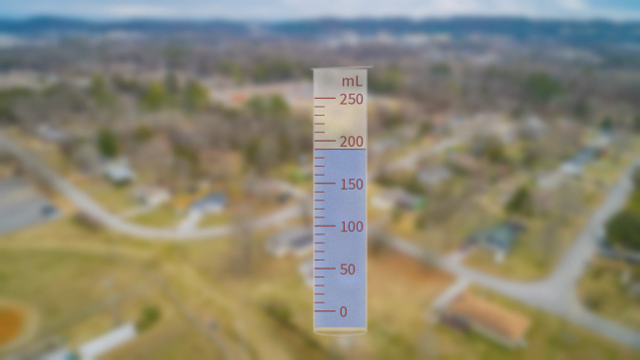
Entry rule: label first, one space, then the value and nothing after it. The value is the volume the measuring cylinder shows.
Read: 190 mL
